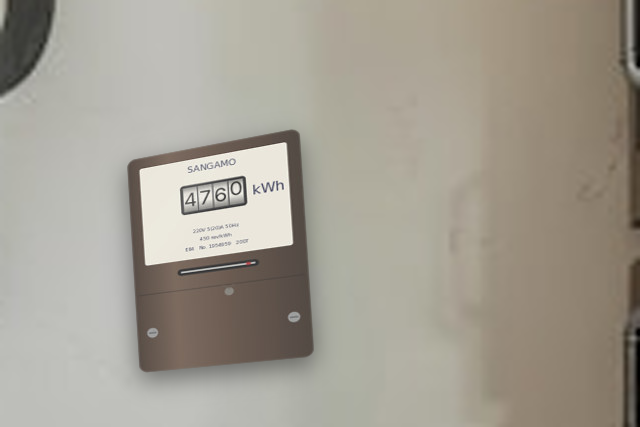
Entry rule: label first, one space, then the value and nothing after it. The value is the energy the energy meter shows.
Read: 4760 kWh
